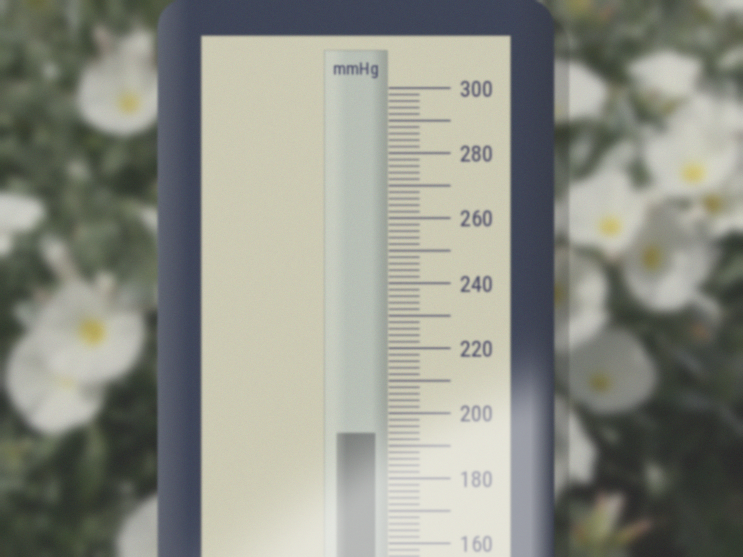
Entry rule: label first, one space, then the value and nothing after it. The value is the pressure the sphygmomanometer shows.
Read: 194 mmHg
